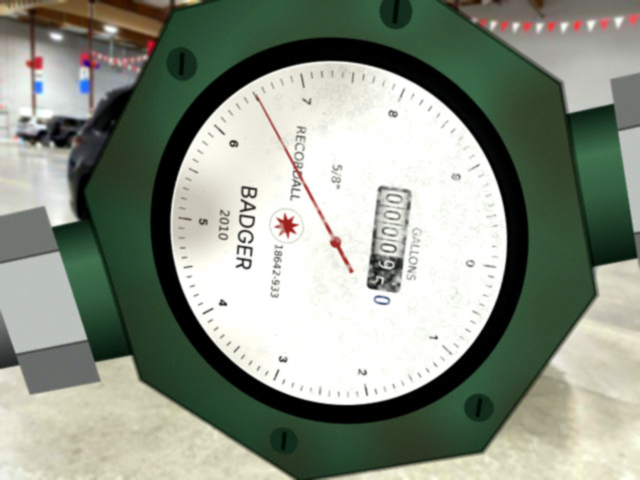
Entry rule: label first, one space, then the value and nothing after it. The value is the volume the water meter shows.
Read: 946.5 gal
